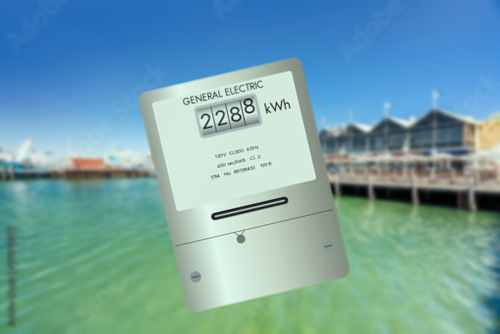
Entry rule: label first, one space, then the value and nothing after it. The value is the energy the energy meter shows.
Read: 2288 kWh
